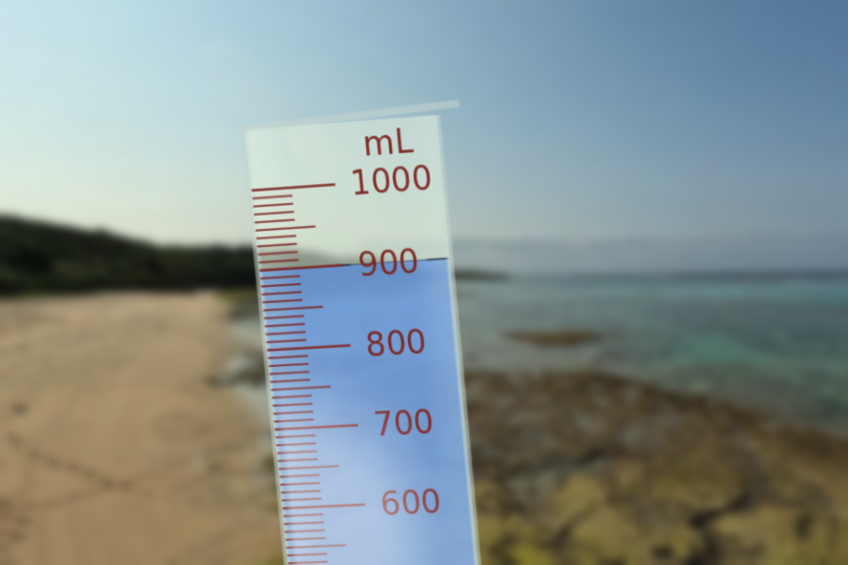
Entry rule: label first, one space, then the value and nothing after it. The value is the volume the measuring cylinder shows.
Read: 900 mL
